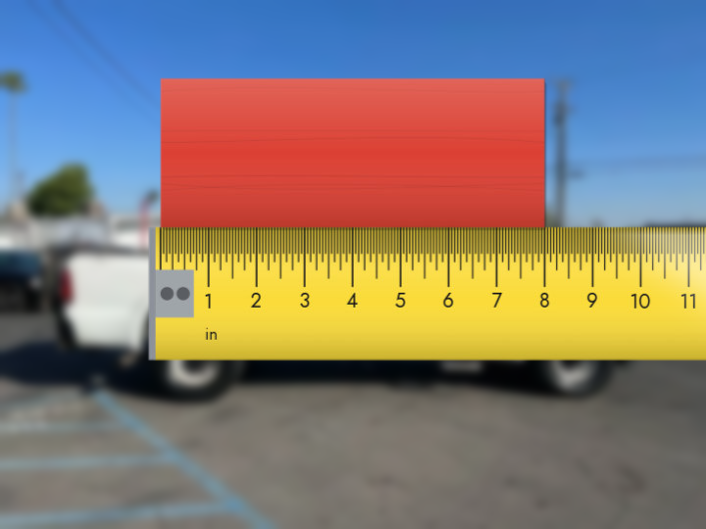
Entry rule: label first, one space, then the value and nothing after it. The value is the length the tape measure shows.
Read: 8 in
